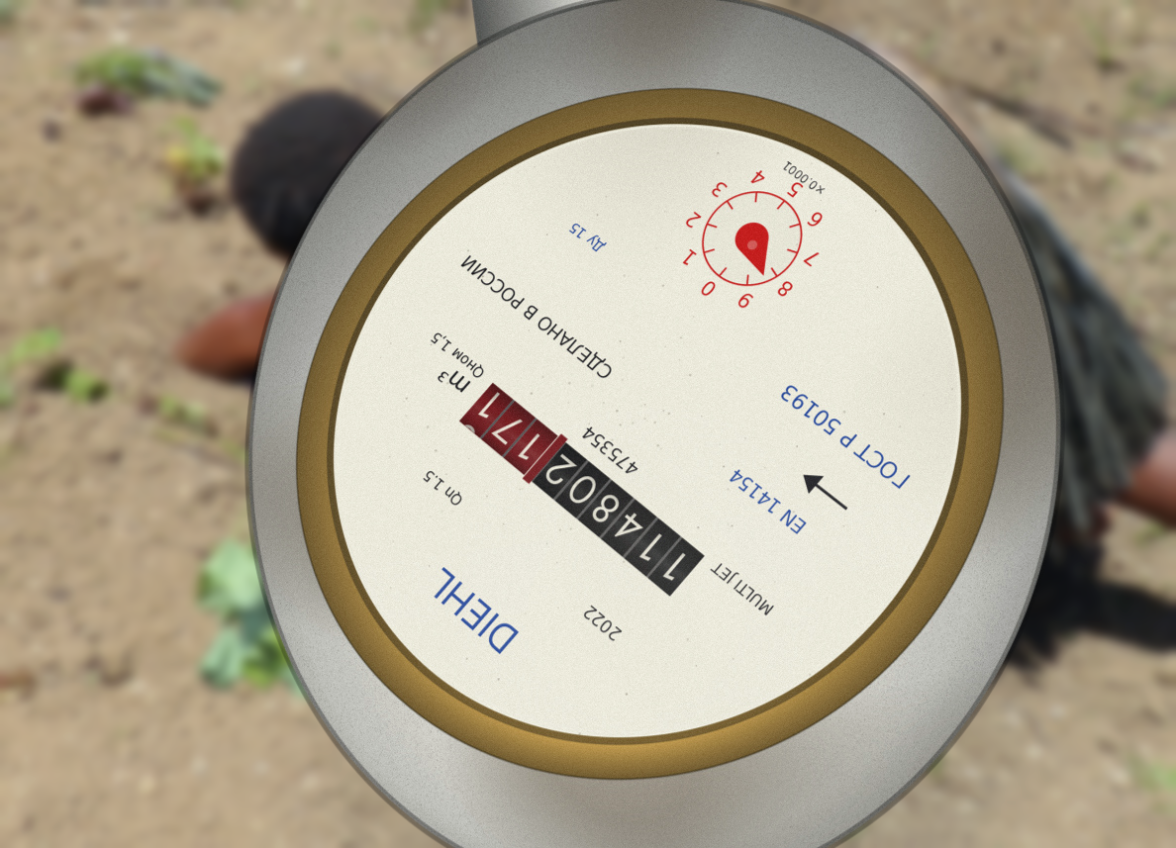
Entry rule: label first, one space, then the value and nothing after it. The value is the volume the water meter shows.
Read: 114802.1708 m³
